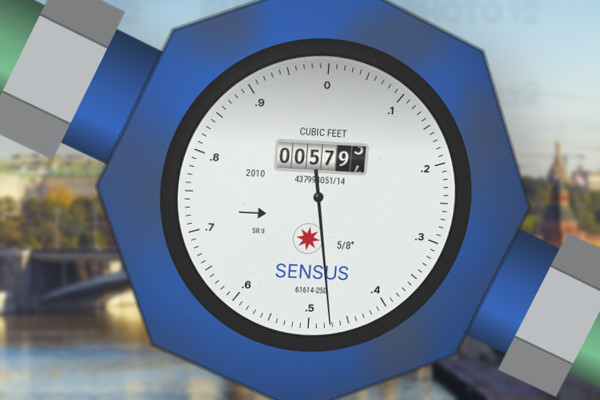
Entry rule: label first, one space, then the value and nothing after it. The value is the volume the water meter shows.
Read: 5793.47 ft³
